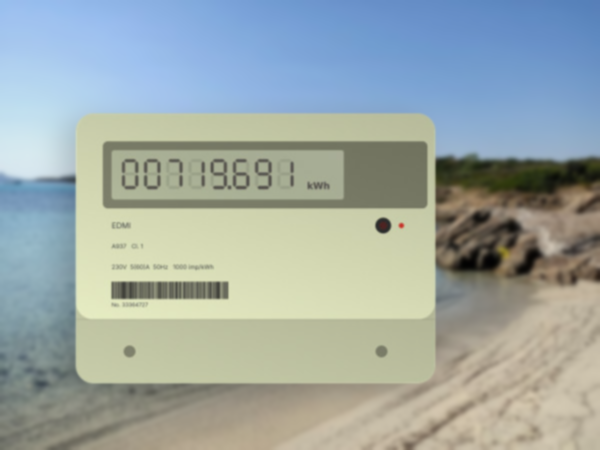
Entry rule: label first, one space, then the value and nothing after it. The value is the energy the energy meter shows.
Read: 719.691 kWh
